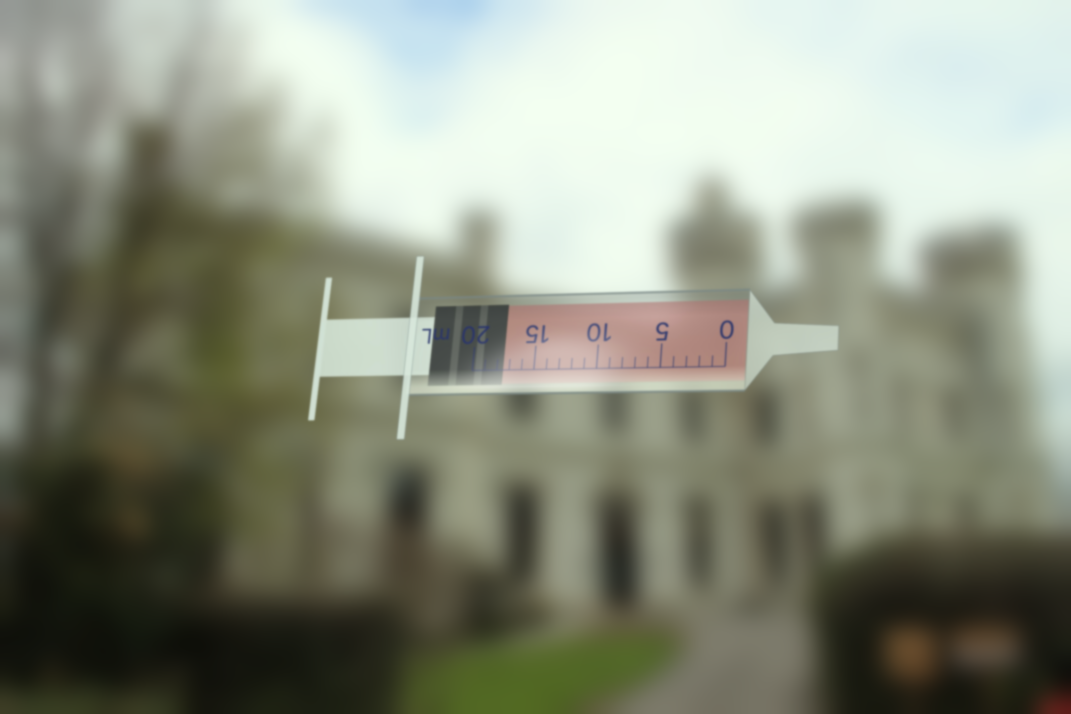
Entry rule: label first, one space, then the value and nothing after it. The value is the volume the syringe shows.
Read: 17.5 mL
